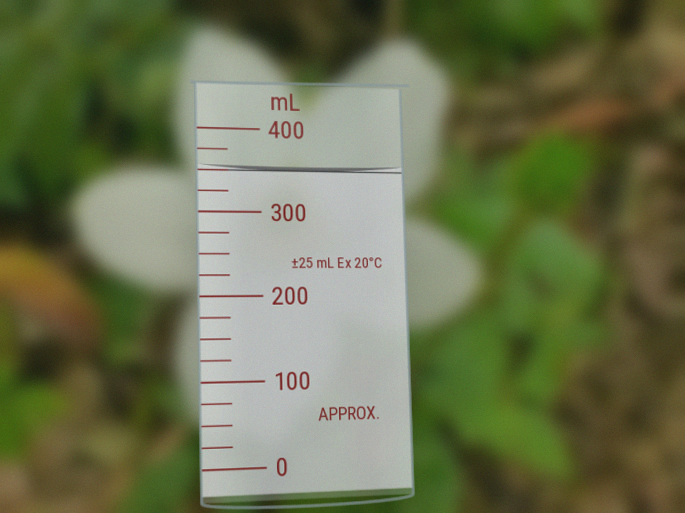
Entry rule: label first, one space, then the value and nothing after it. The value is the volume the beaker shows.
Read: 350 mL
